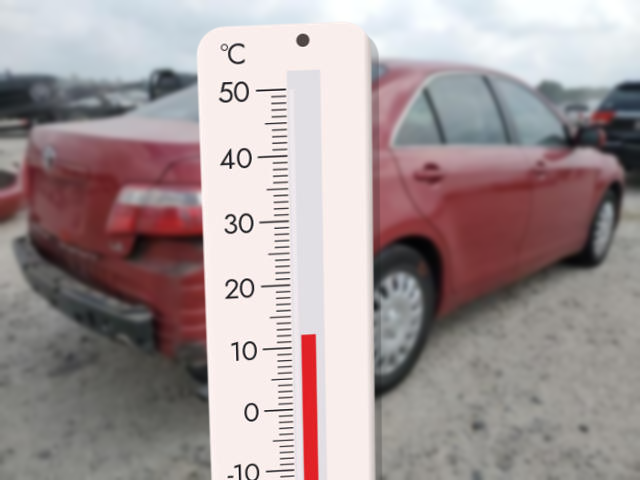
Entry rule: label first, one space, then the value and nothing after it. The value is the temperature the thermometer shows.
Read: 12 °C
